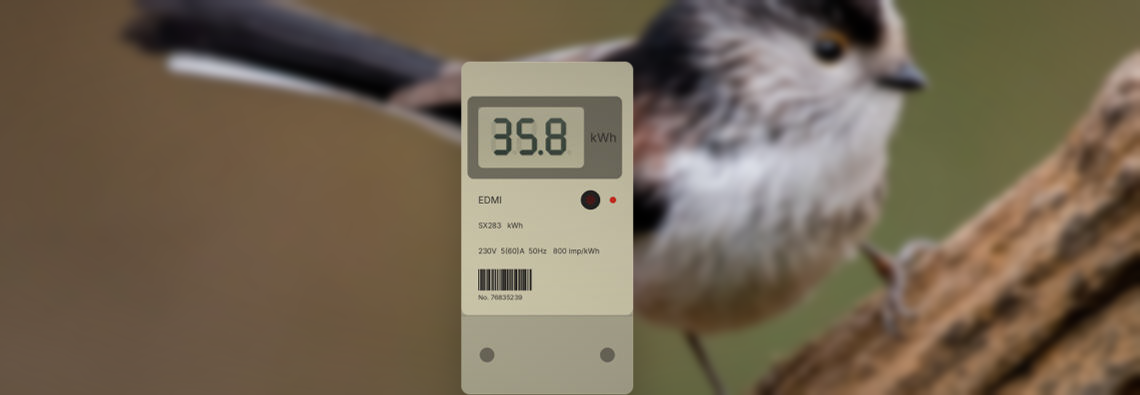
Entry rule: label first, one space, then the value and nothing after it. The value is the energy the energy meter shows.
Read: 35.8 kWh
